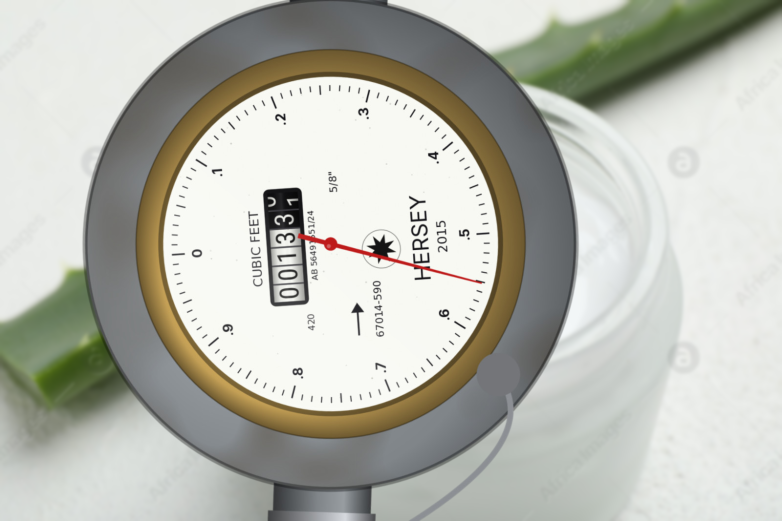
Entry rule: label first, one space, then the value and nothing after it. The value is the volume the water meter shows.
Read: 1330.55 ft³
